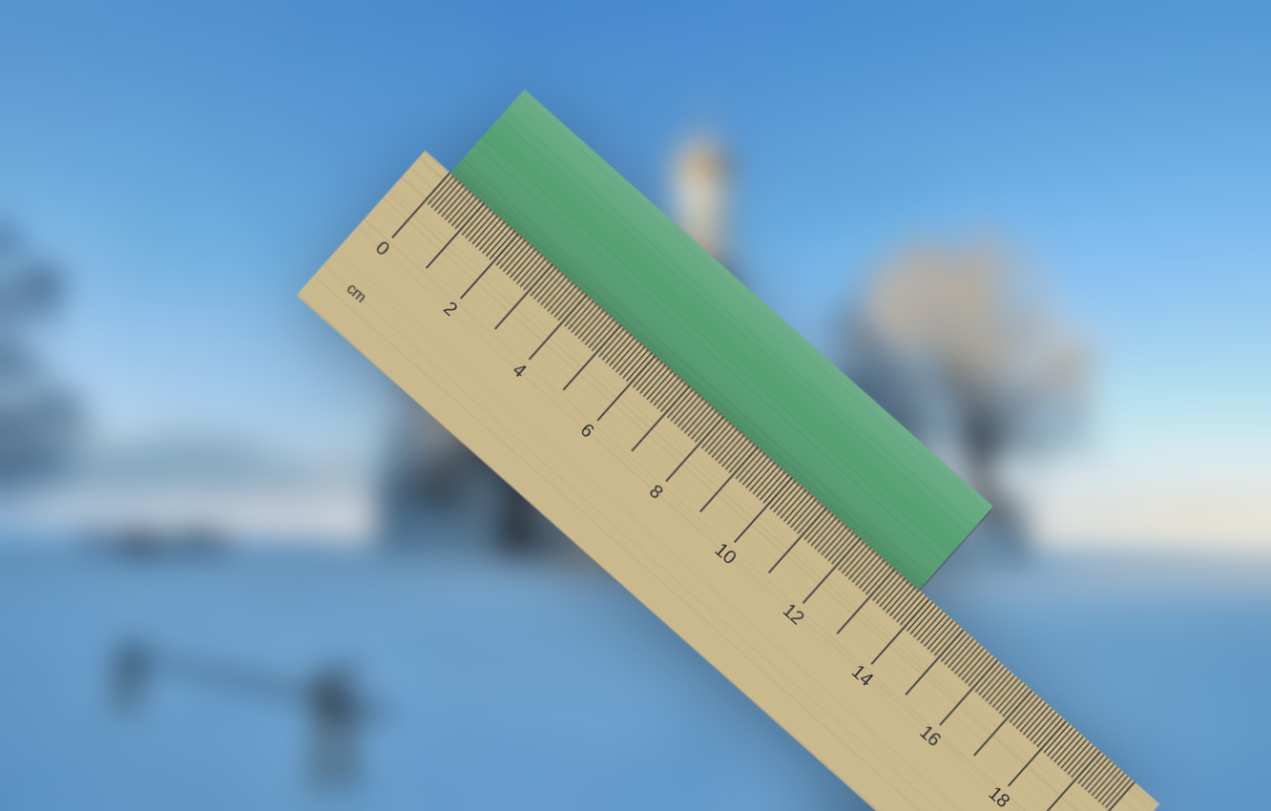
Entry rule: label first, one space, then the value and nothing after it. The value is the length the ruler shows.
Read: 13.7 cm
